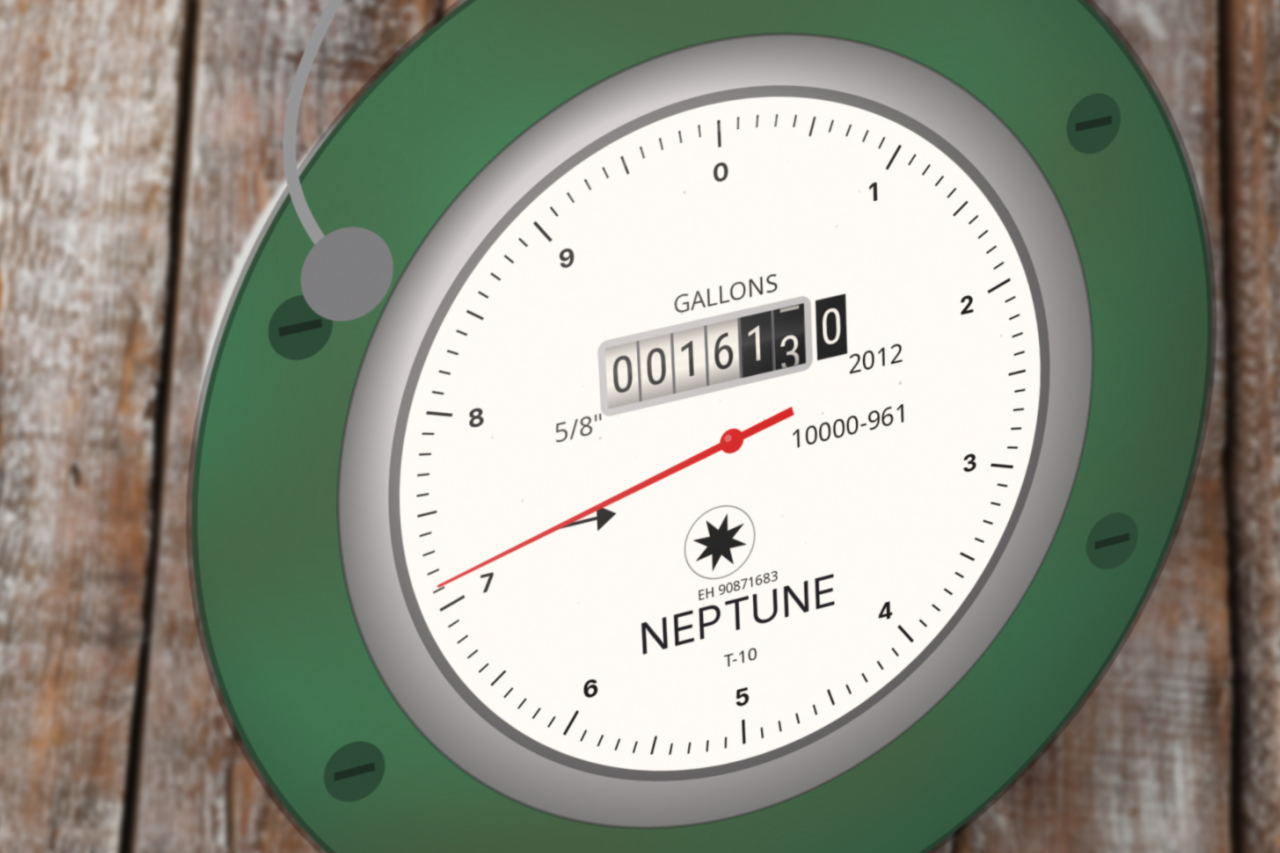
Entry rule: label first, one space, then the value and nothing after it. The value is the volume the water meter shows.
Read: 16127.1 gal
